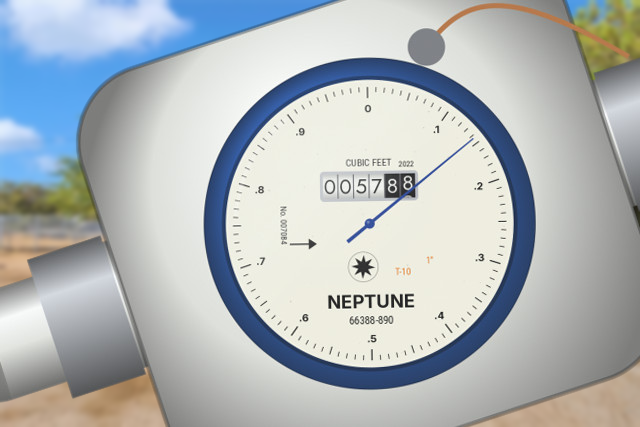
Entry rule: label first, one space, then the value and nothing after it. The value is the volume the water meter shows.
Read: 5788.14 ft³
